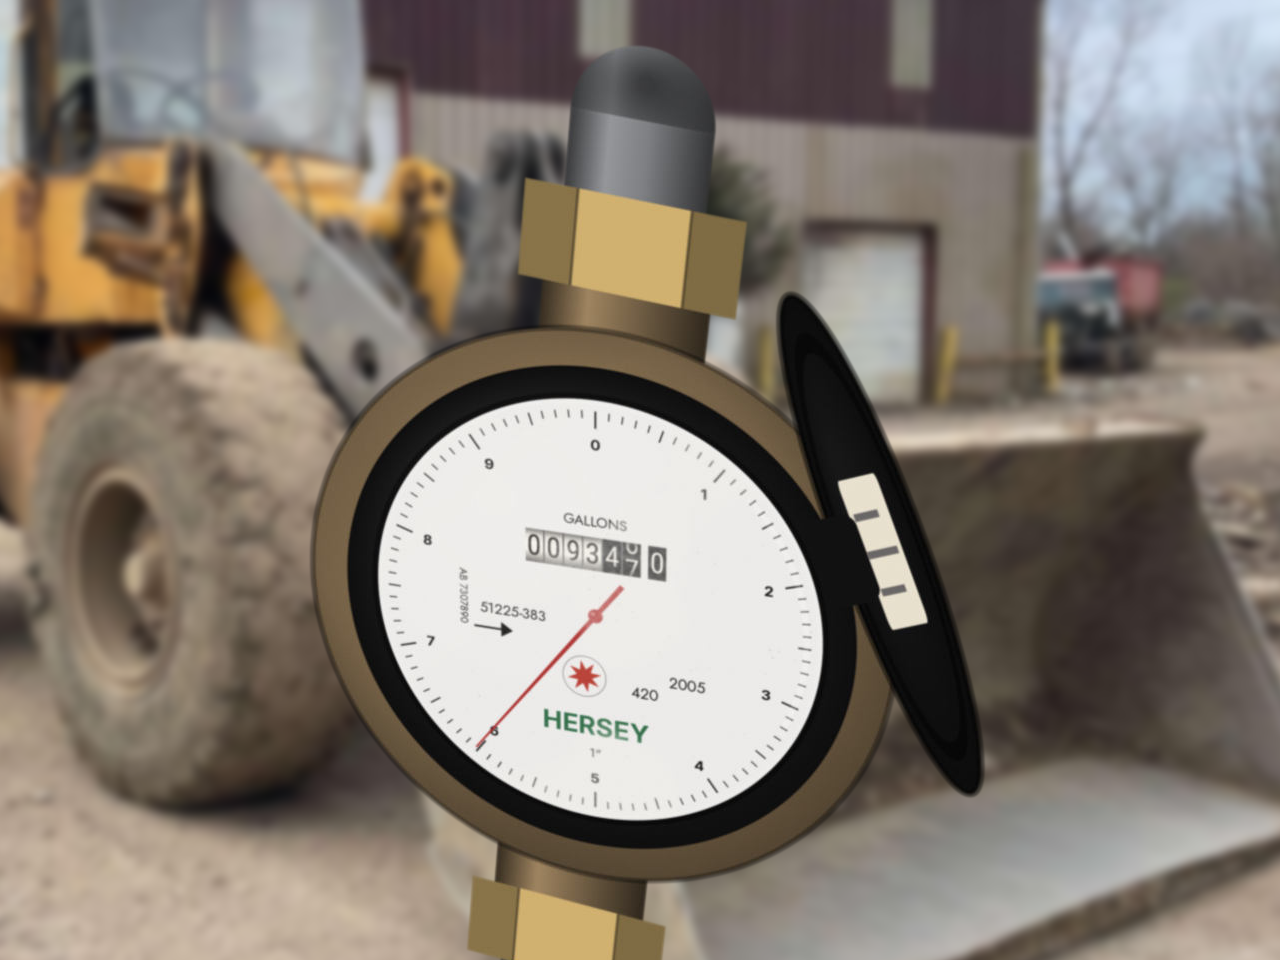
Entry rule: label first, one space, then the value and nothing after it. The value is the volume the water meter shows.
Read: 93466.0 gal
